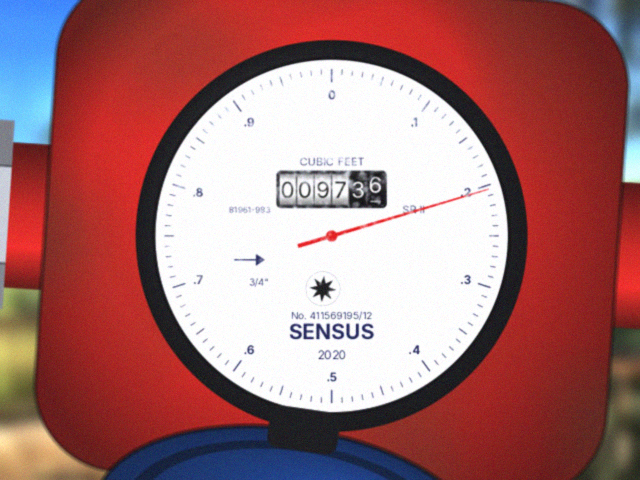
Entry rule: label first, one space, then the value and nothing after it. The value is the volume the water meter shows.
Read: 9736.20 ft³
